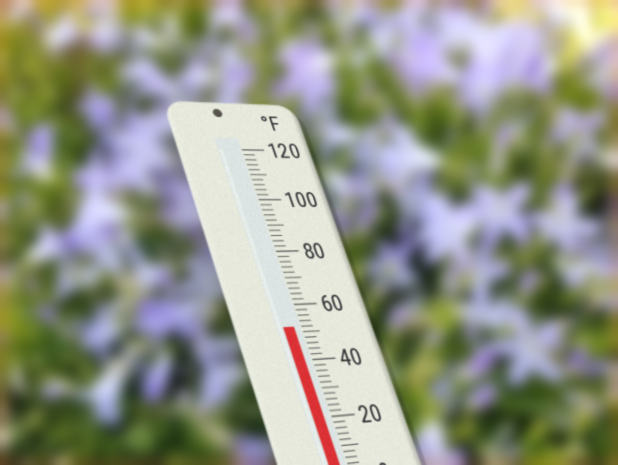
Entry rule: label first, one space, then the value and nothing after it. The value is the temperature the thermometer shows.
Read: 52 °F
